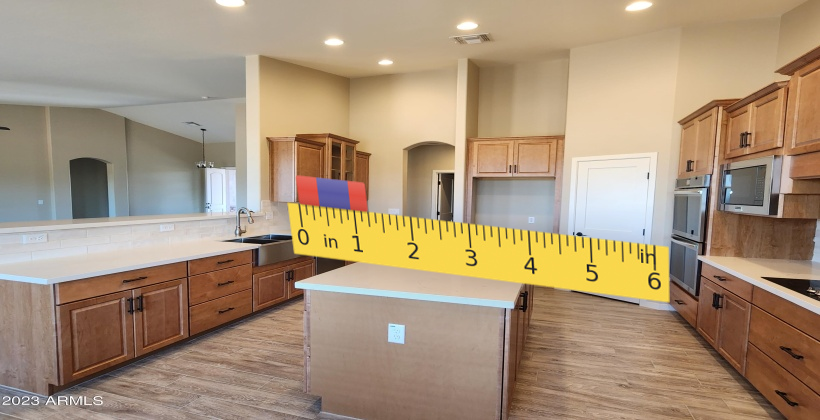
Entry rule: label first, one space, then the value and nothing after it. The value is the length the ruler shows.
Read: 1.25 in
